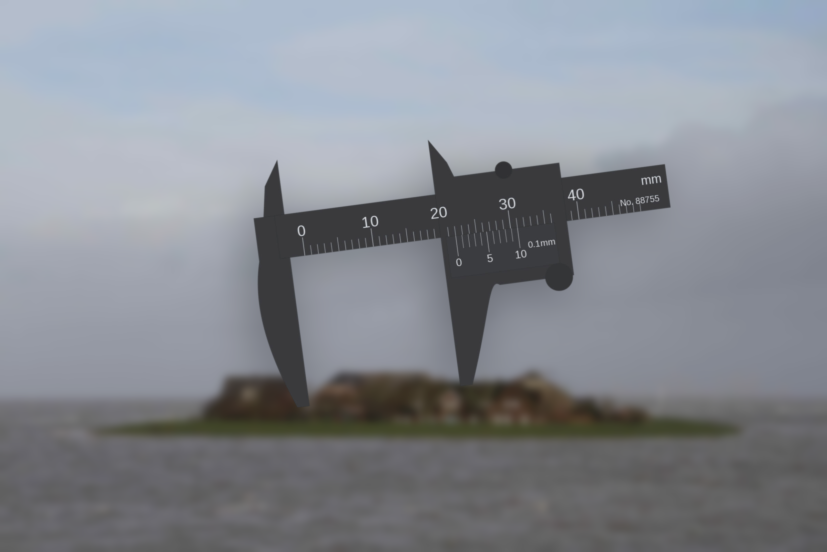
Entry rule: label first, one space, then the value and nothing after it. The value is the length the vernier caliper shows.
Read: 22.0 mm
